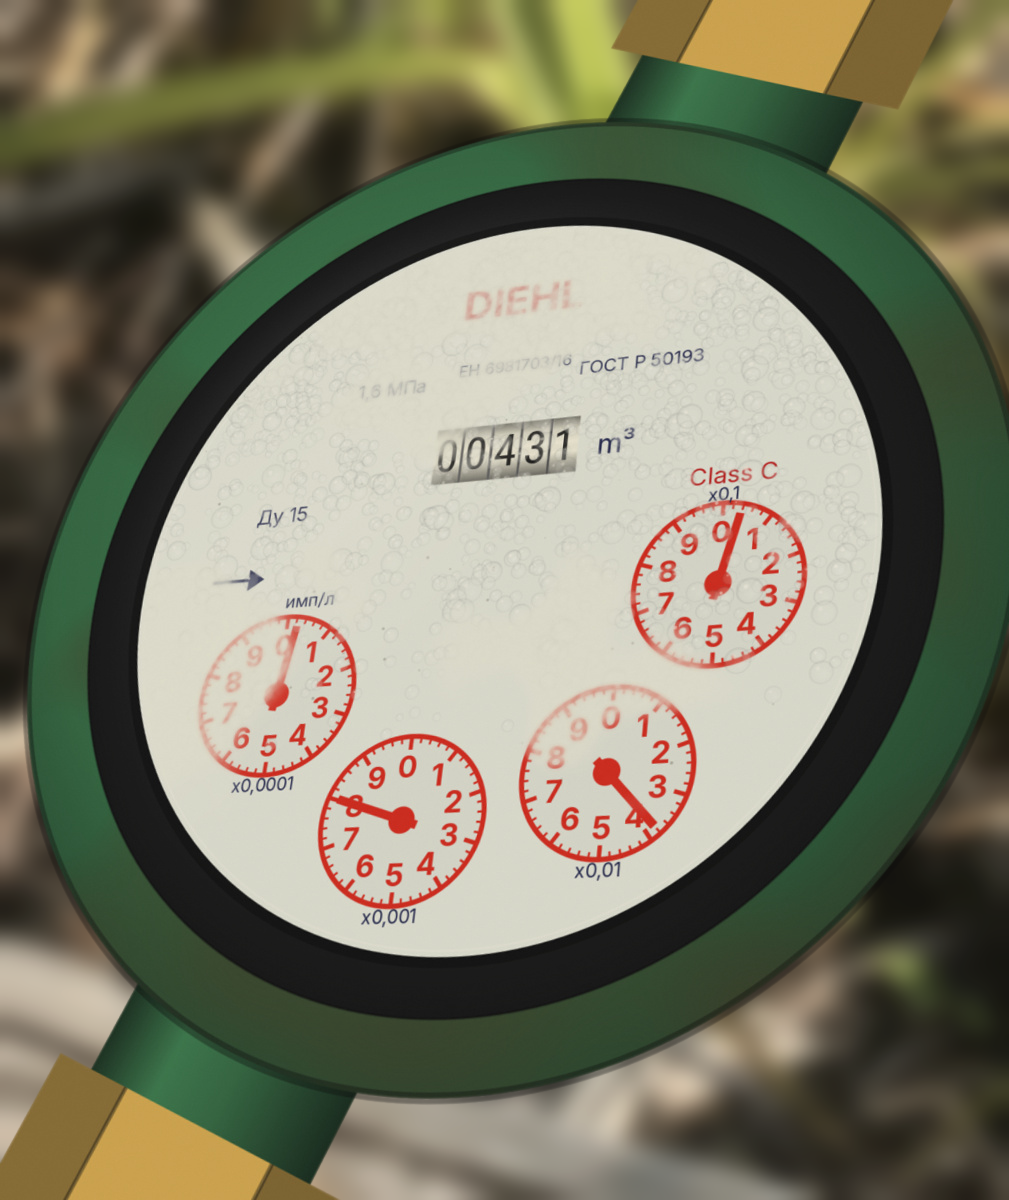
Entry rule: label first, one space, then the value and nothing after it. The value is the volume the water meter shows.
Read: 431.0380 m³
